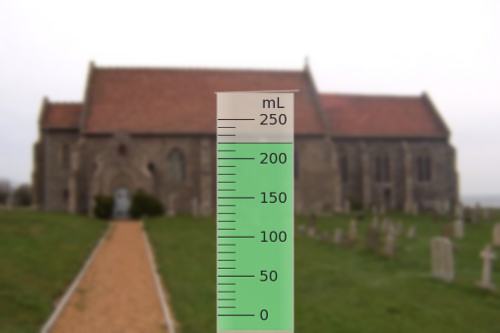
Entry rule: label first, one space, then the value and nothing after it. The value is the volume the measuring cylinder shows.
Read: 220 mL
